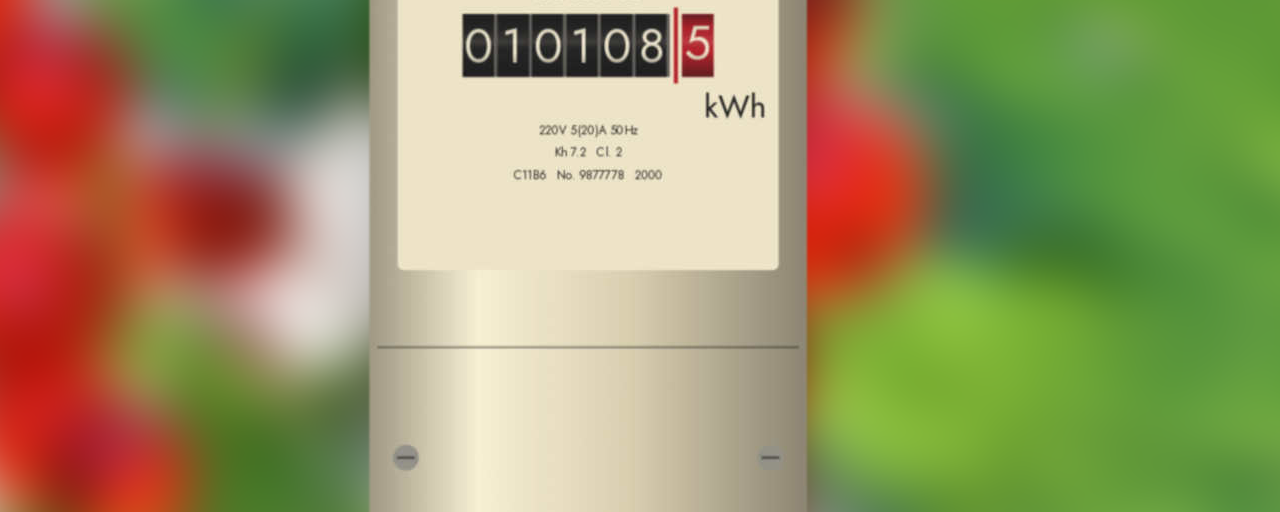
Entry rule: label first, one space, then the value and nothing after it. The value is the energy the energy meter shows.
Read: 10108.5 kWh
